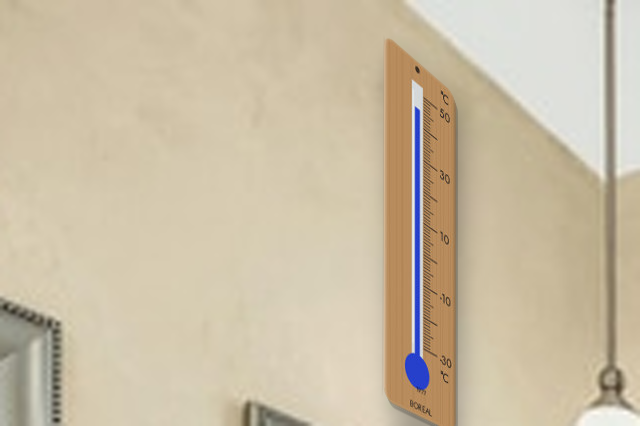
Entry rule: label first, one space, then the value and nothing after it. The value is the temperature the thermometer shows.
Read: 45 °C
